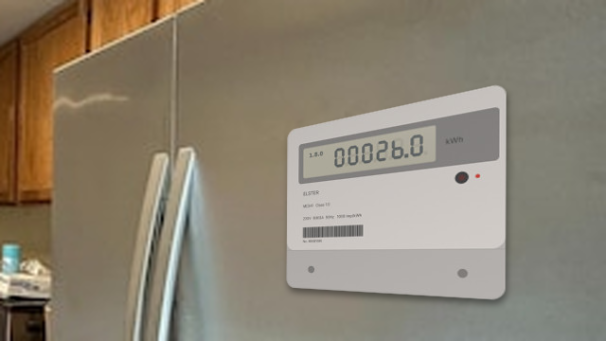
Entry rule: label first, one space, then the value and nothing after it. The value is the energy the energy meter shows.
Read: 26.0 kWh
